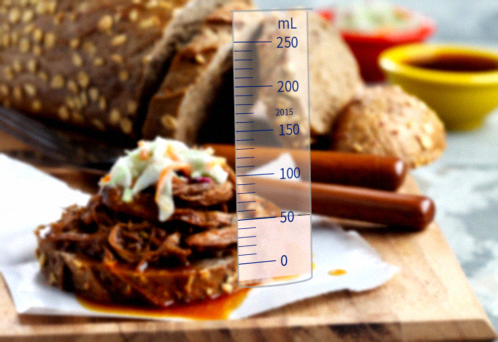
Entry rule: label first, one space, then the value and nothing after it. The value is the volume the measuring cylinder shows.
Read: 50 mL
